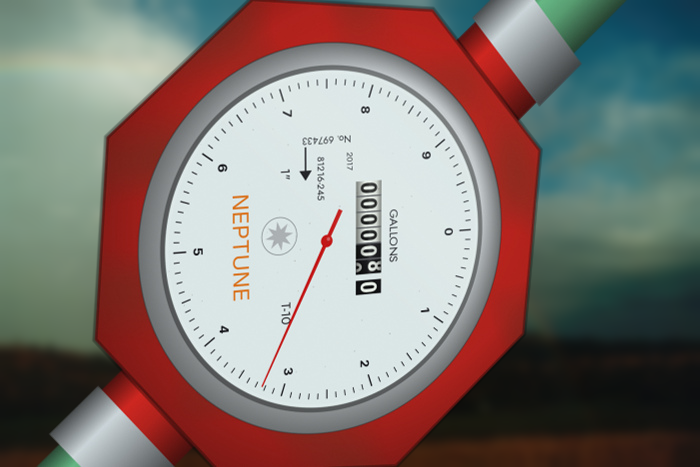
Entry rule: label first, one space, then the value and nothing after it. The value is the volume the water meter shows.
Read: 83.2 gal
